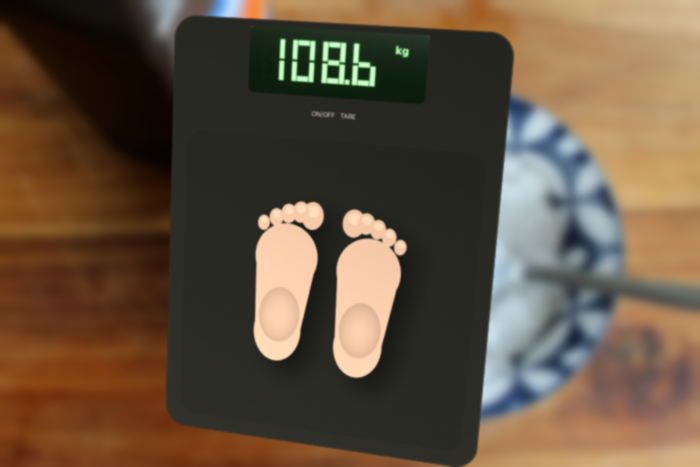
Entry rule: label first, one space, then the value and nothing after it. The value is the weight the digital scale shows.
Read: 108.6 kg
